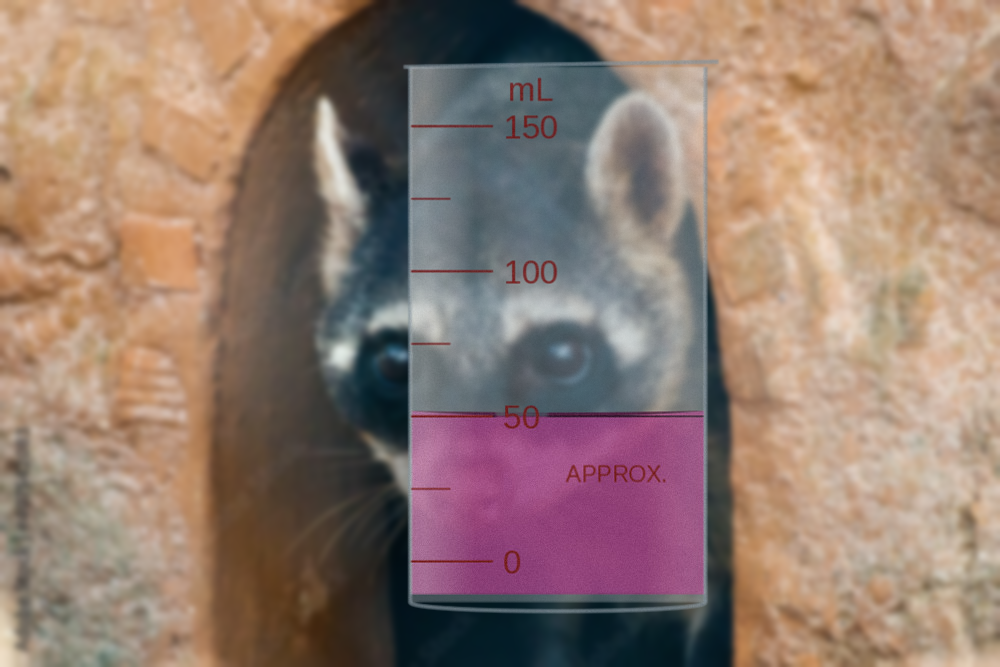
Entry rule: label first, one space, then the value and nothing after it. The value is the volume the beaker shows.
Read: 50 mL
